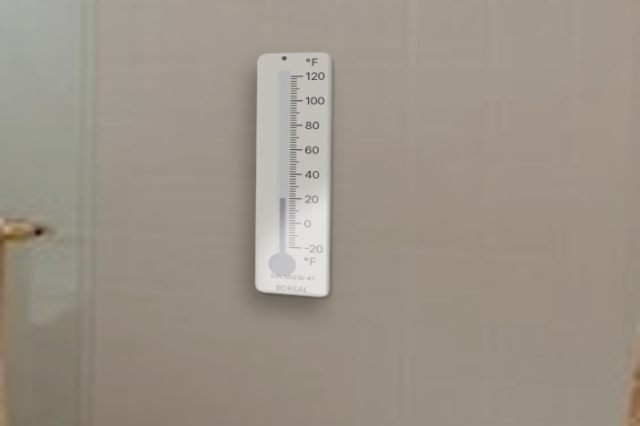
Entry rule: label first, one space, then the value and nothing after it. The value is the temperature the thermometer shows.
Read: 20 °F
